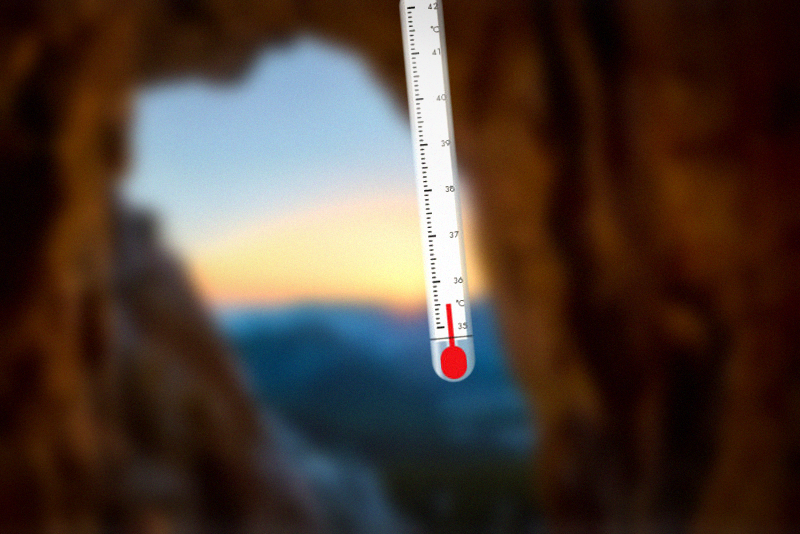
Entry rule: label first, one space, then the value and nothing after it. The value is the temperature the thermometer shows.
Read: 35.5 °C
